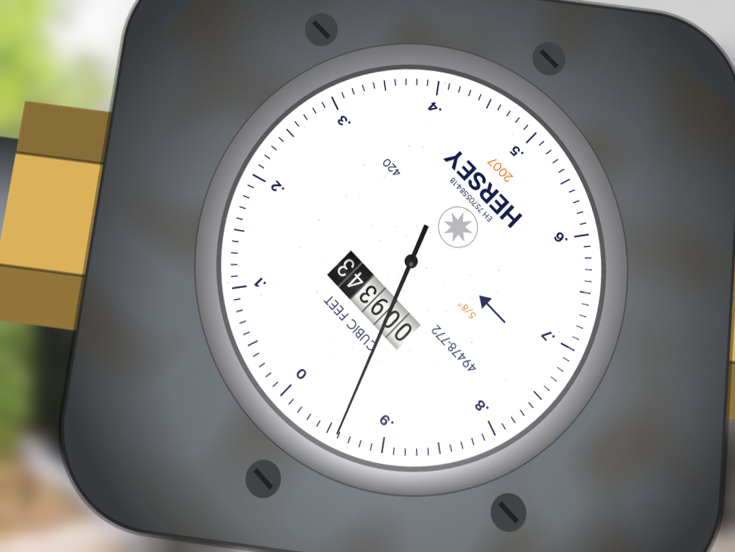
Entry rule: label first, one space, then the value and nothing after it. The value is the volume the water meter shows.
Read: 9342.94 ft³
